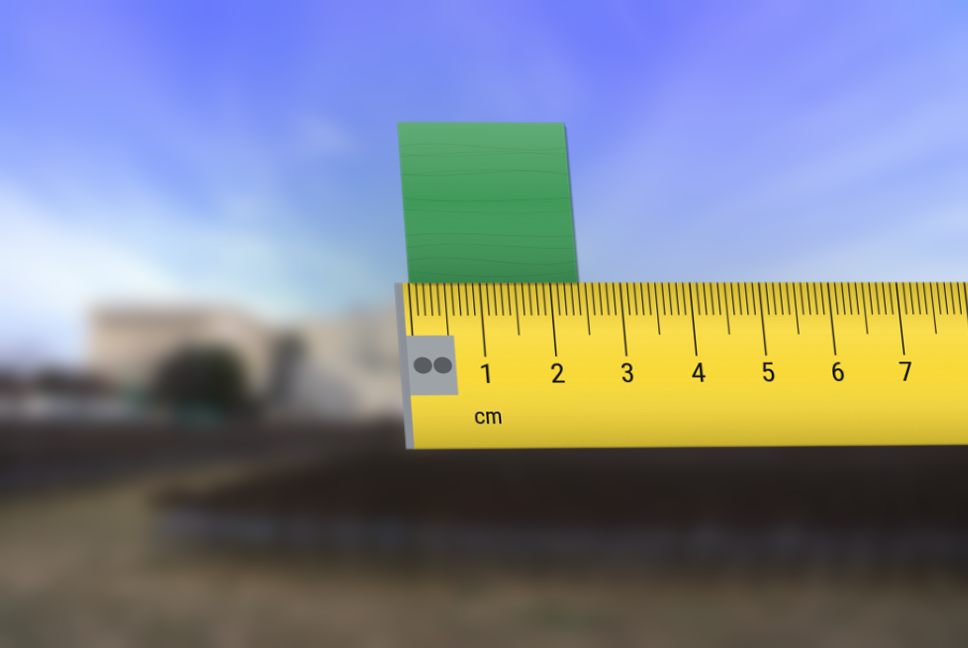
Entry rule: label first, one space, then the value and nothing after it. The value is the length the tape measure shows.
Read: 2.4 cm
